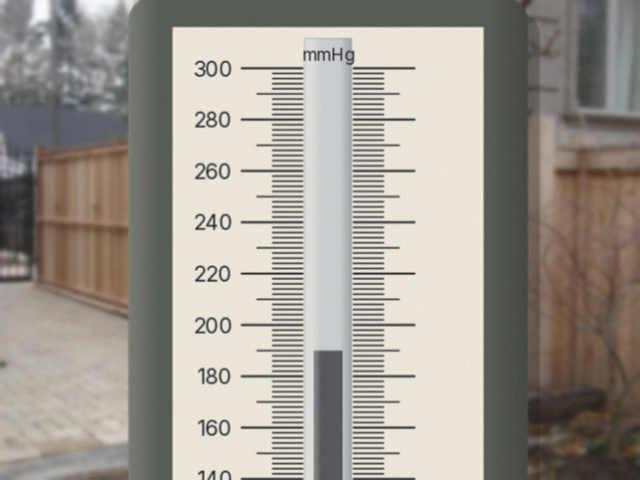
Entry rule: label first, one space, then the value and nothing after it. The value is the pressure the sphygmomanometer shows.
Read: 190 mmHg
